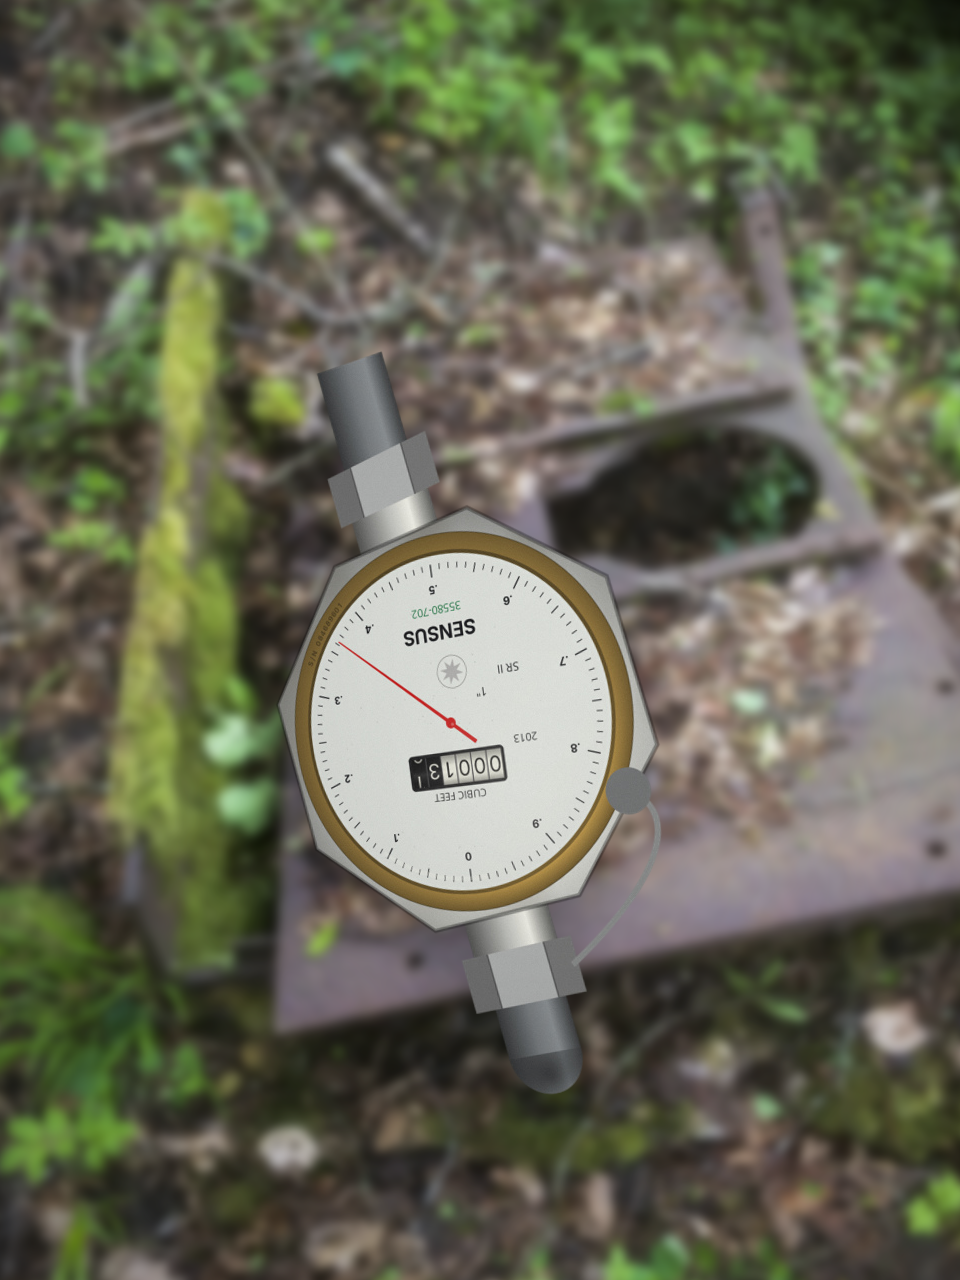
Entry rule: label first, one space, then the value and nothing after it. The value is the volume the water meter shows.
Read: 131.36 ft³
